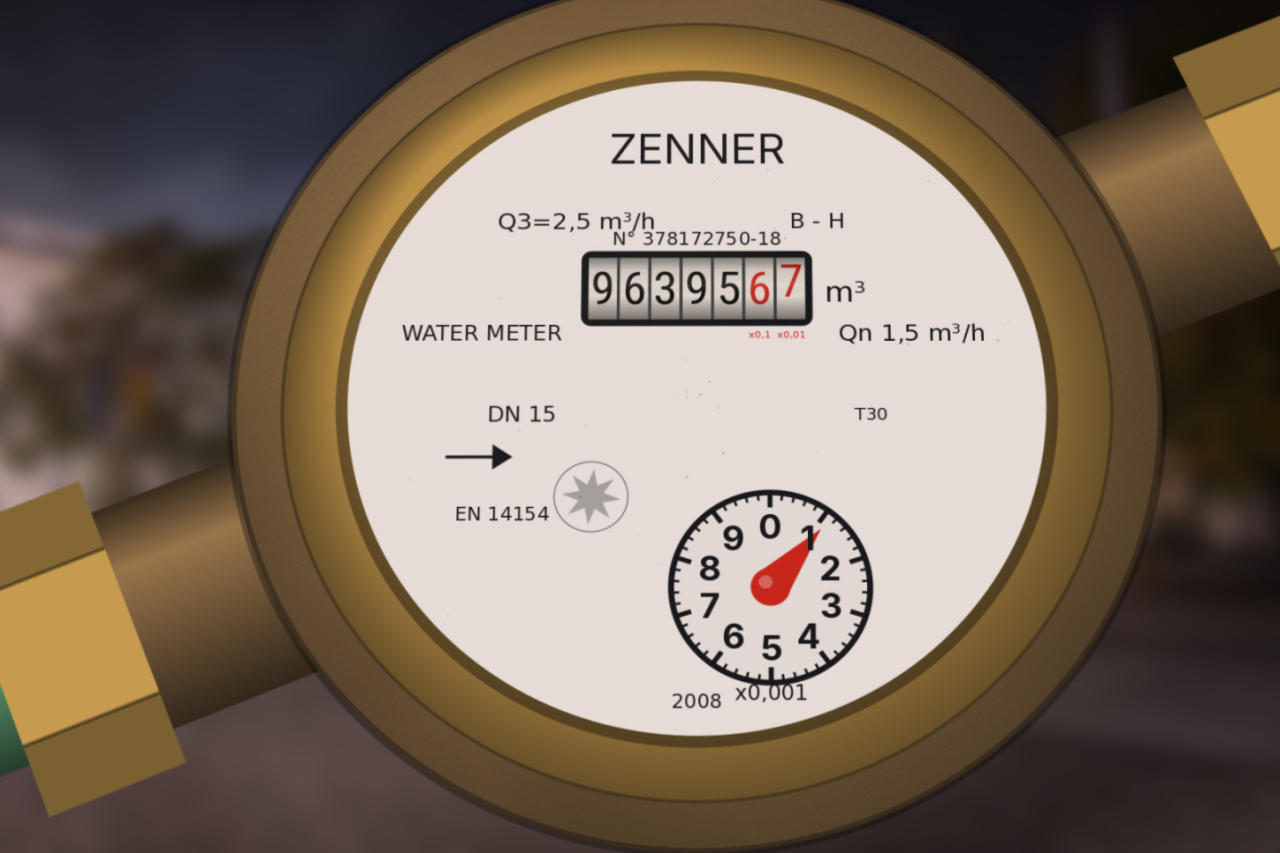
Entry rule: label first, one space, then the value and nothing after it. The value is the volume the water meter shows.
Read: 96395.671 m³
